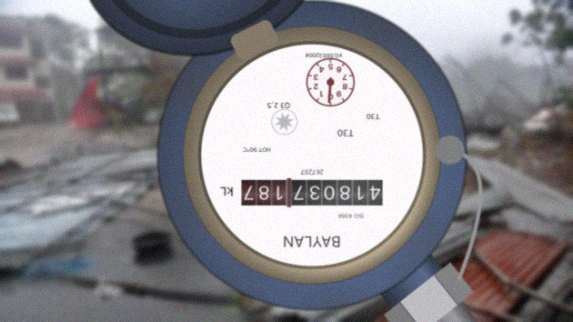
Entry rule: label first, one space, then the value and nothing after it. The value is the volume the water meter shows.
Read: 418037.1870 kL
